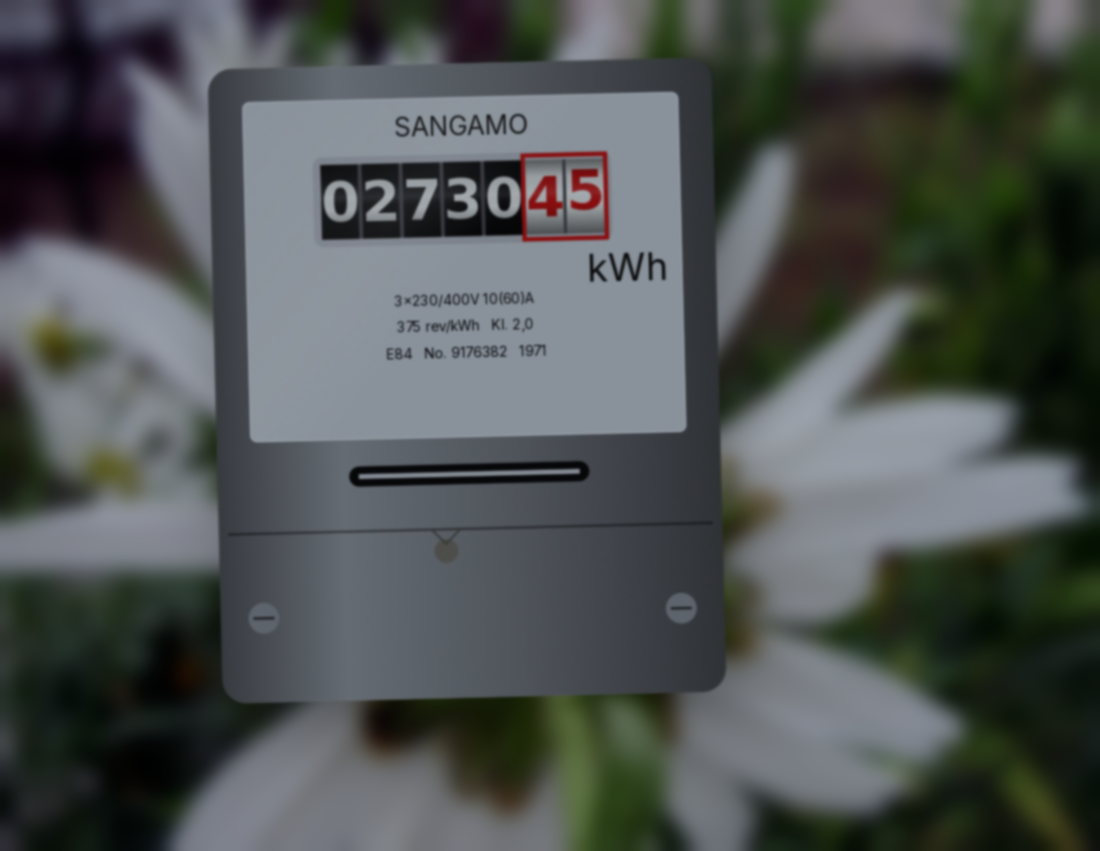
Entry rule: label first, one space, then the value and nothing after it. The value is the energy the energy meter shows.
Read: 2730.45 kWh
